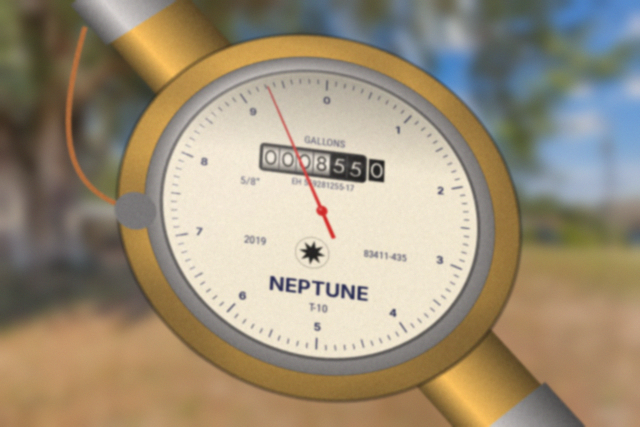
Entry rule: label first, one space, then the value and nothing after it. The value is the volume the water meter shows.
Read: 8549.3 gal
